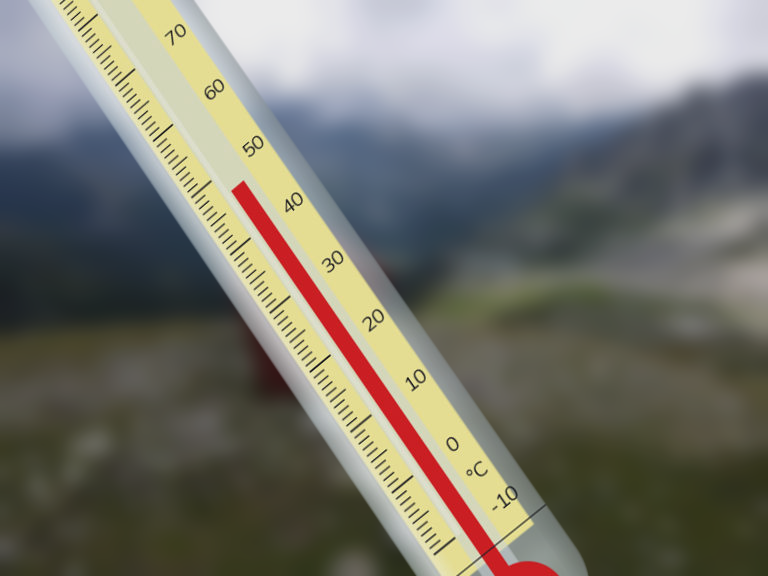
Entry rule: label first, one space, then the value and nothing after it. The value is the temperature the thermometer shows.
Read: 47 °C
